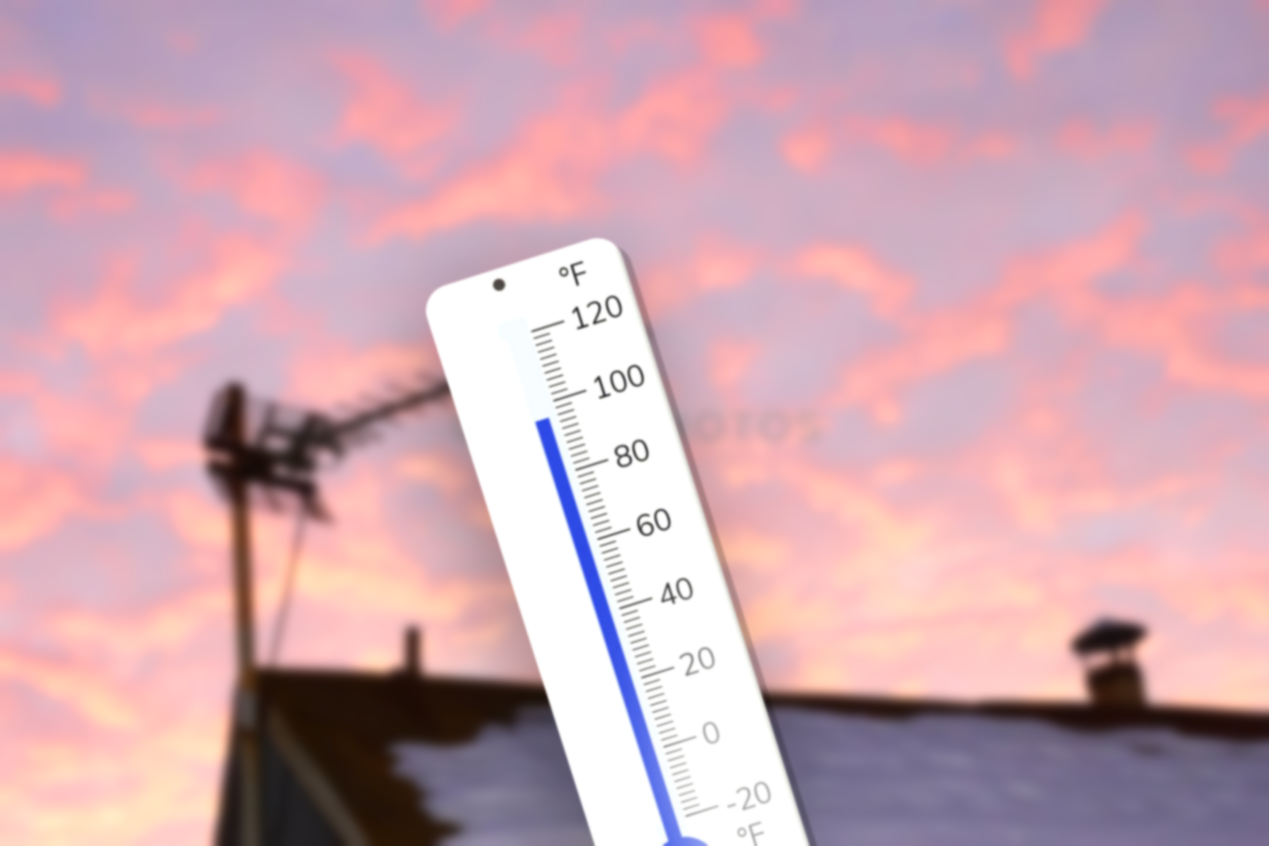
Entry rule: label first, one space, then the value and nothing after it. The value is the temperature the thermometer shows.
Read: 96 °F
